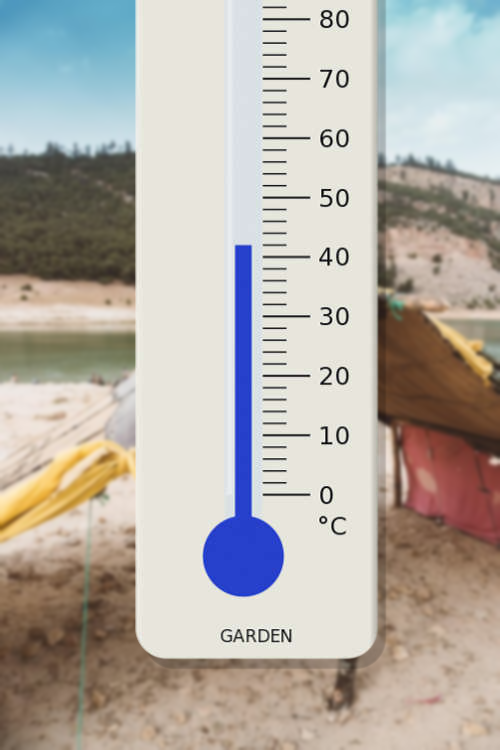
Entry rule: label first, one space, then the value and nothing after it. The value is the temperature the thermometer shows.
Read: 42 °C
